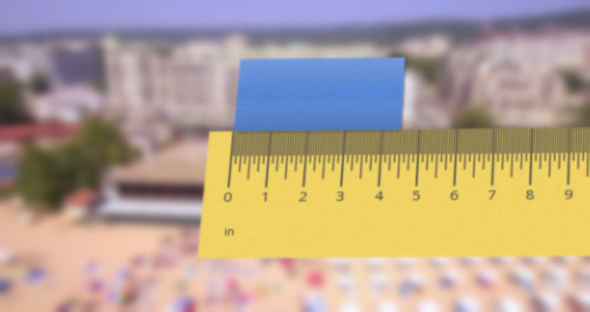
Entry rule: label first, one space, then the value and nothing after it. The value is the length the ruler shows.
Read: 4.5 in
